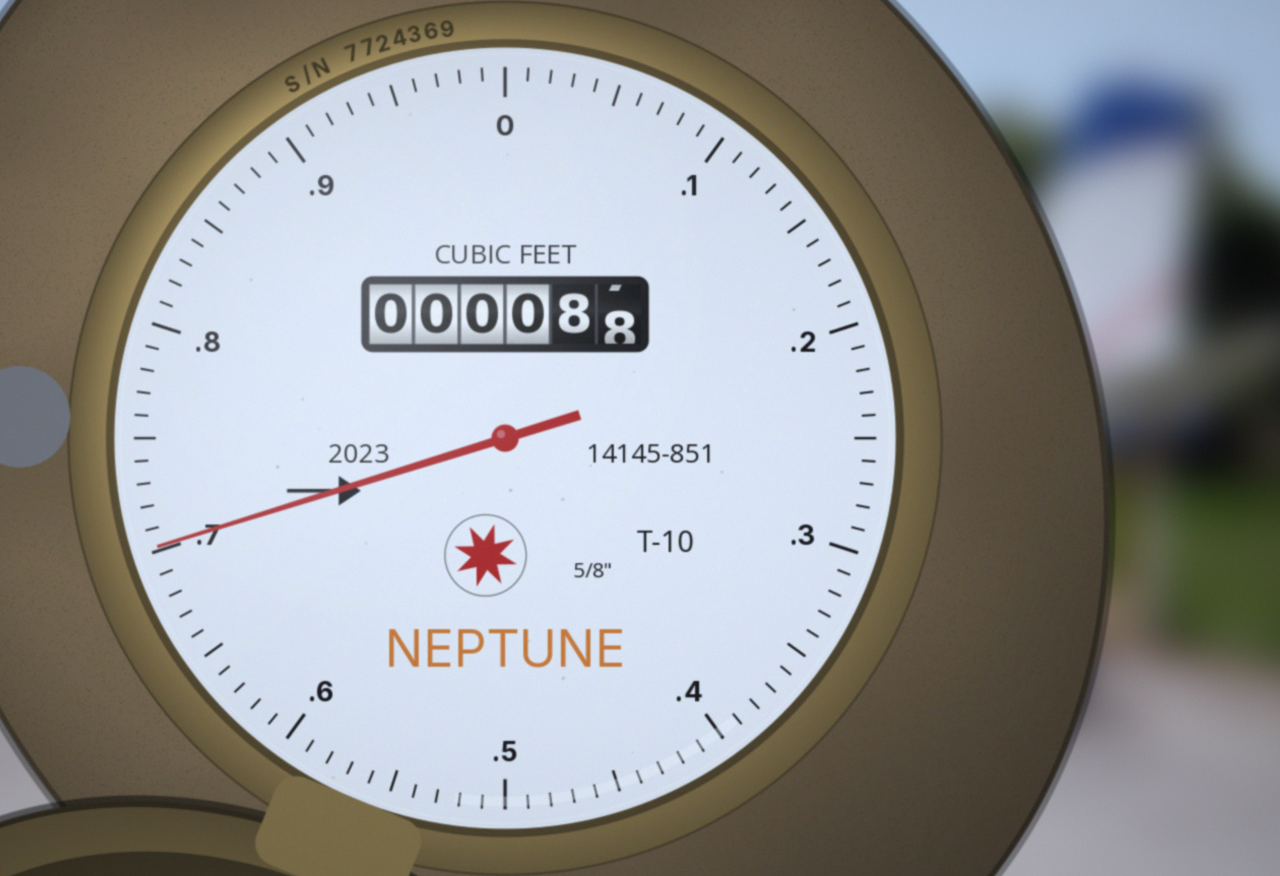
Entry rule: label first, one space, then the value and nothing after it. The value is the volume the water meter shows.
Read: 87.70 ft³
